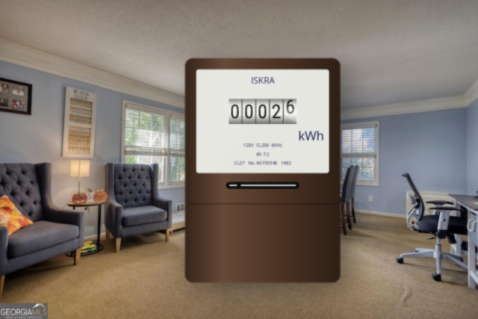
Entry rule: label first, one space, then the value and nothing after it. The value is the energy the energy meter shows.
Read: 26 kWh
